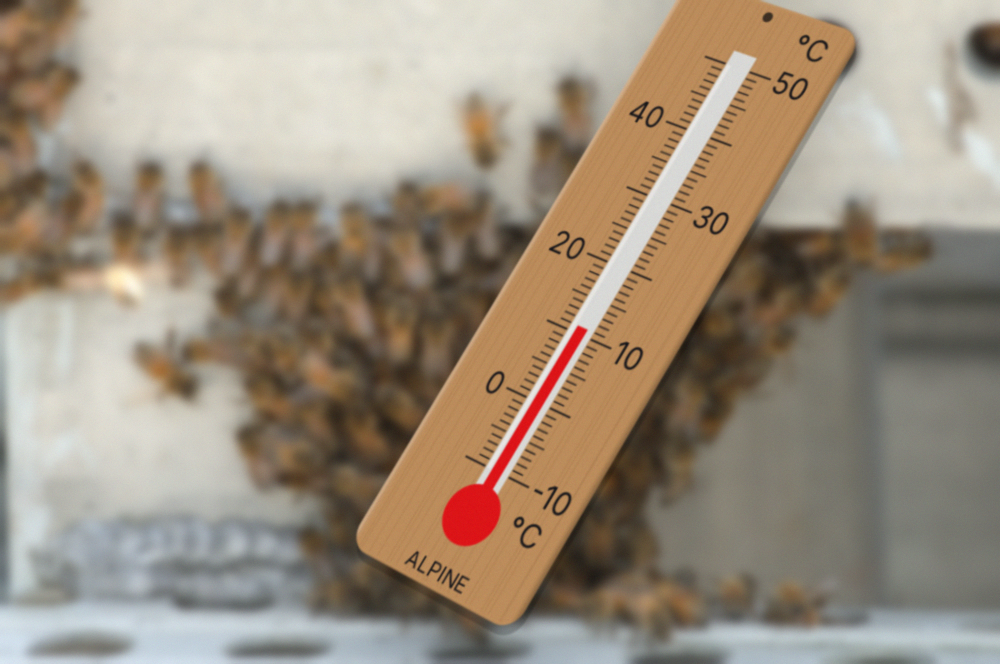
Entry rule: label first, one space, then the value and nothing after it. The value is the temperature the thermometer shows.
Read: 11 °C
